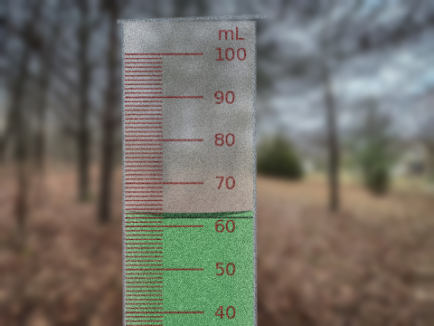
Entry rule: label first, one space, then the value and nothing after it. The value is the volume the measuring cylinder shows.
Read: 62 mL
